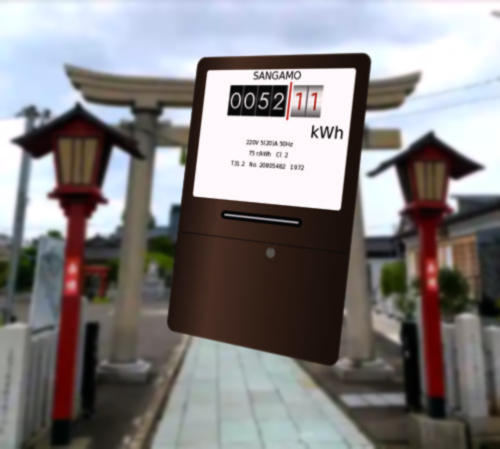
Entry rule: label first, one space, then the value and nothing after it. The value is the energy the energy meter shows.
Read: 52.11 kWh
